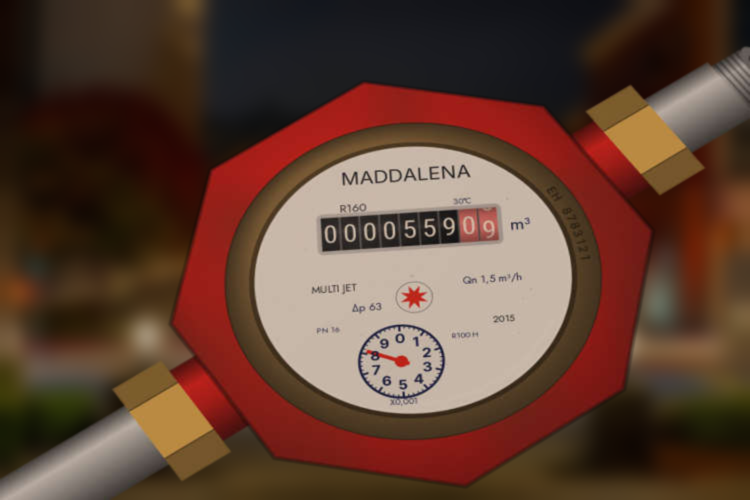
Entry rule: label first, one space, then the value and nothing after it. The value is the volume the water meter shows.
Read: 559.088 m³
